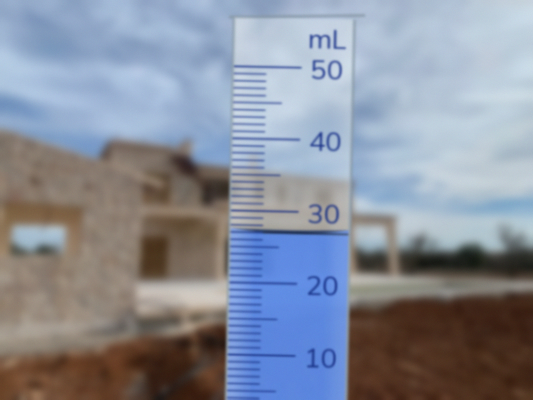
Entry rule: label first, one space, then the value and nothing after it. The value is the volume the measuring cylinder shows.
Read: 27 mL
